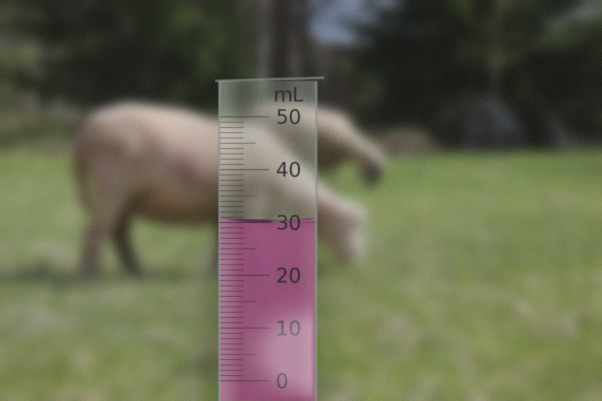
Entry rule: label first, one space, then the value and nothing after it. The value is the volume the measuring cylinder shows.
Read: 30 mL
